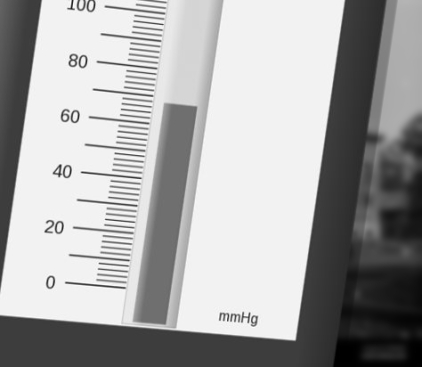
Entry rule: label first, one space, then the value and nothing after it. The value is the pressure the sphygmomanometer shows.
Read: 68 mmHg
